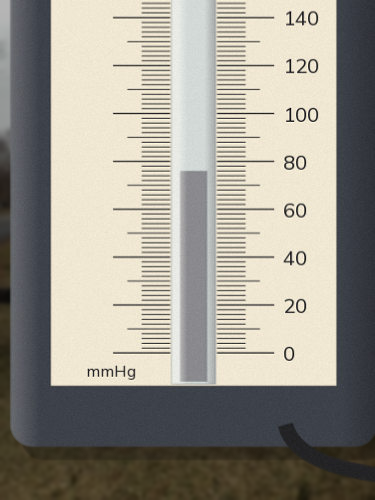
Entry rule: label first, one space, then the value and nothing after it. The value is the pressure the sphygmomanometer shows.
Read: 76 mmHg
